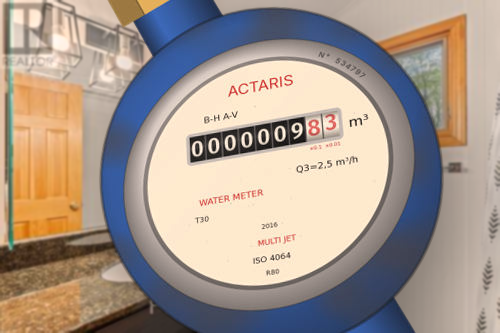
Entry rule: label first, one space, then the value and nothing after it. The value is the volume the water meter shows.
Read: 9.83 m³
